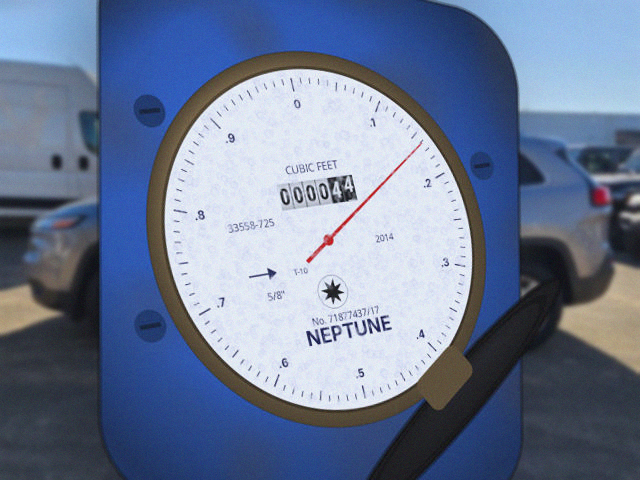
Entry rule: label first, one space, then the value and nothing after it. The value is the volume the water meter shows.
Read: 44.16 ft³
